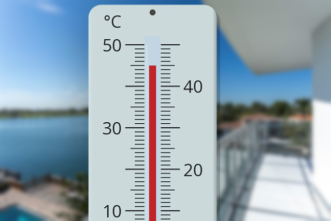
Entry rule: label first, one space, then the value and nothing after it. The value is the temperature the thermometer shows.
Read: 45 °C
